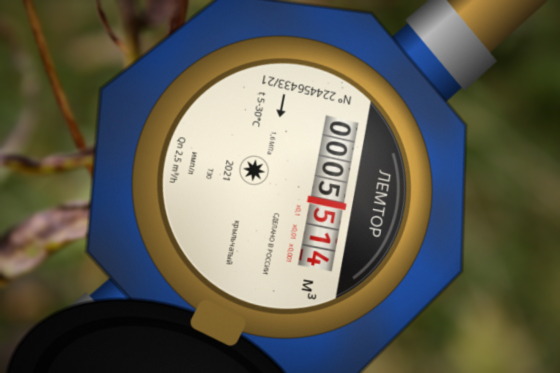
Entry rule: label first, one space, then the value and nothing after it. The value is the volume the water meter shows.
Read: 5.514 m³
